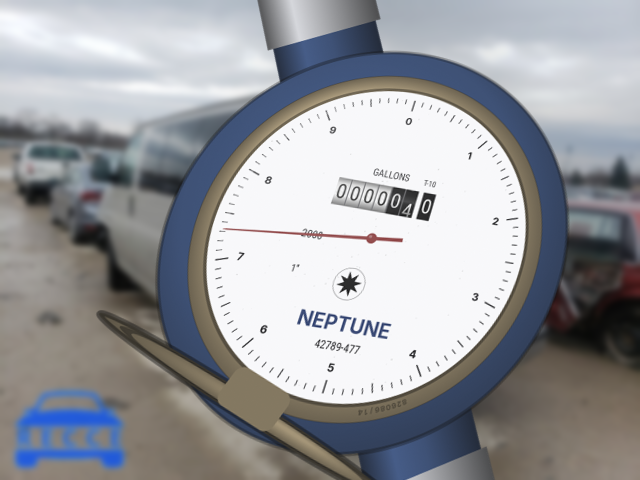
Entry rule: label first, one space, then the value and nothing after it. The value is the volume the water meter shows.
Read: 37.3 gal
